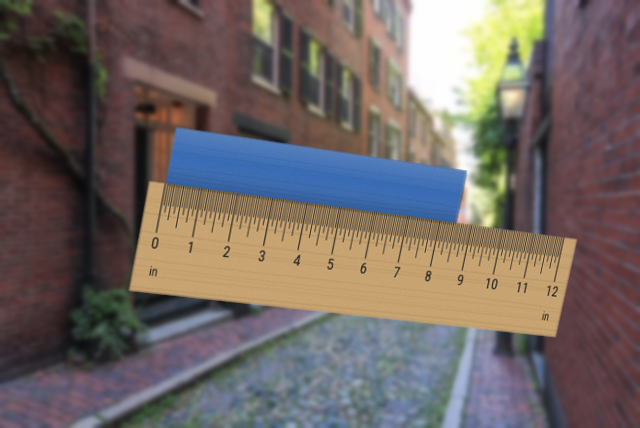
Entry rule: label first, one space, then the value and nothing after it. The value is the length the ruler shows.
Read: 8.5 in
